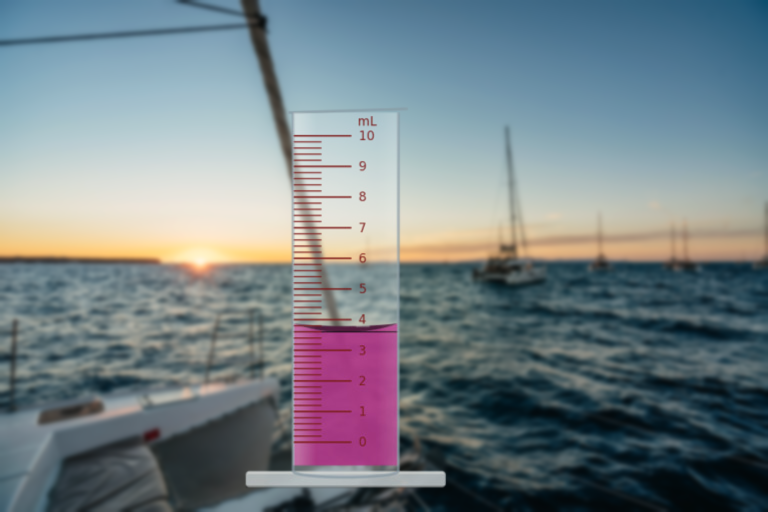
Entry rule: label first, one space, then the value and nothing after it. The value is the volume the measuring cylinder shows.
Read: 3.6 mL
